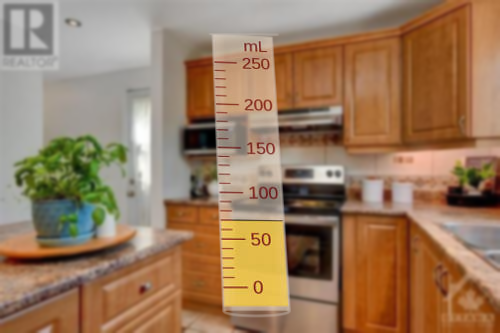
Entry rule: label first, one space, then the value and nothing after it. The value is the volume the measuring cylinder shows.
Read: 70 mL
